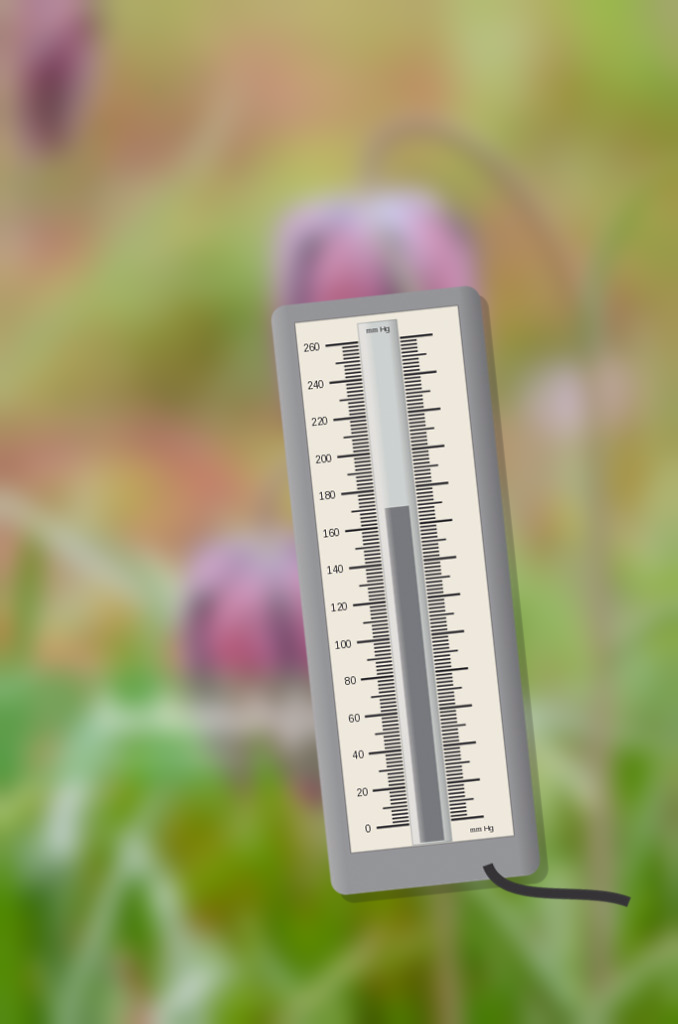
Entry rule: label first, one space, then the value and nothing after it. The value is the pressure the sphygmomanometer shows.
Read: 170 mmHg
